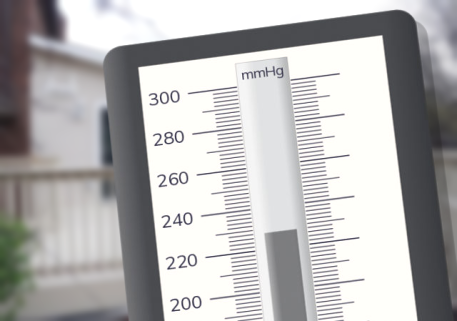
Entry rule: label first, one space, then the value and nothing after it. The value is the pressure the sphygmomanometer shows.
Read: 228 mmHg
